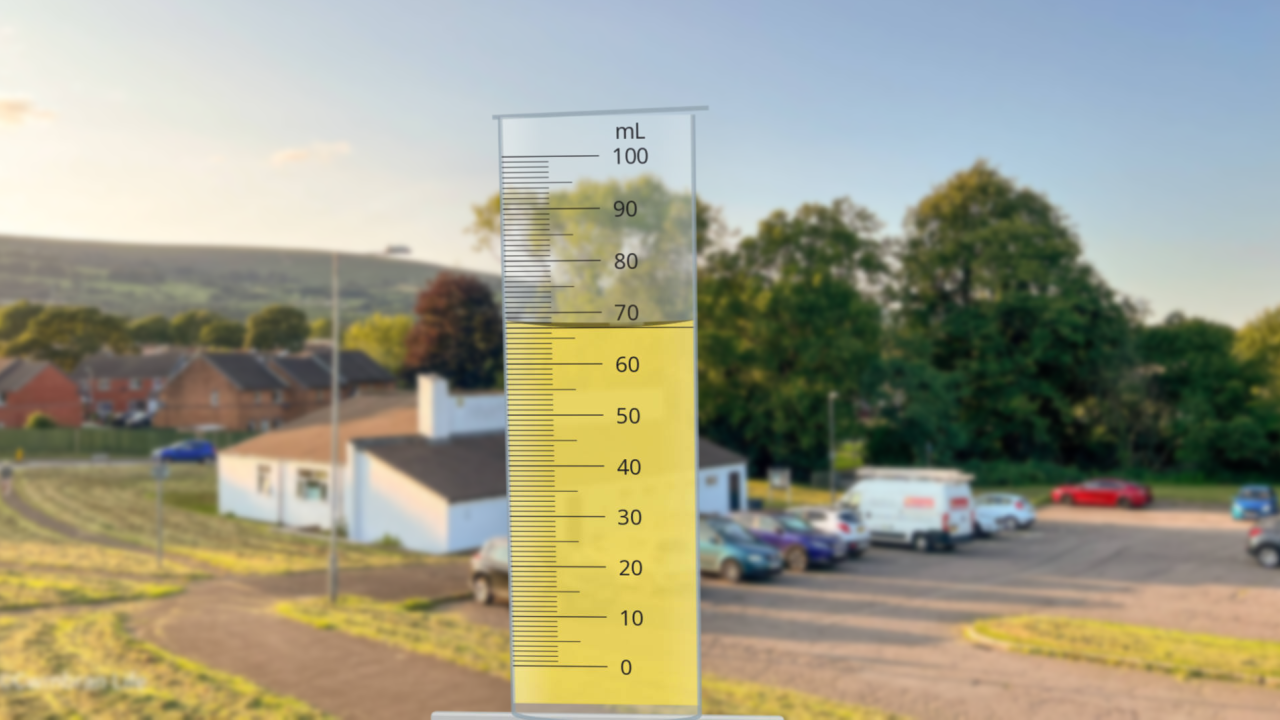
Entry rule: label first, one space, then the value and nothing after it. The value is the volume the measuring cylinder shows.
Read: 67 mL
